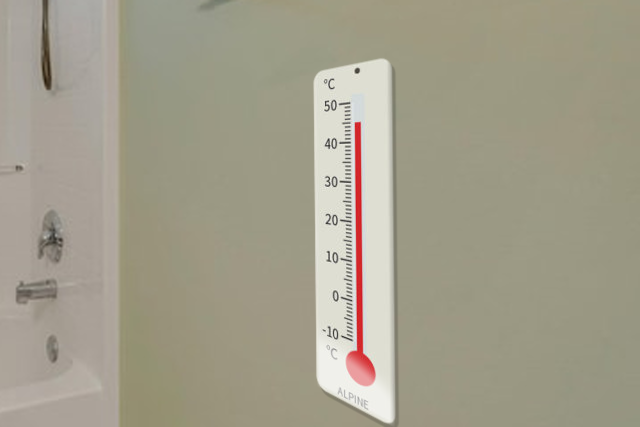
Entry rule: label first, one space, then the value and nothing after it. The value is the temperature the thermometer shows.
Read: 45 °C
